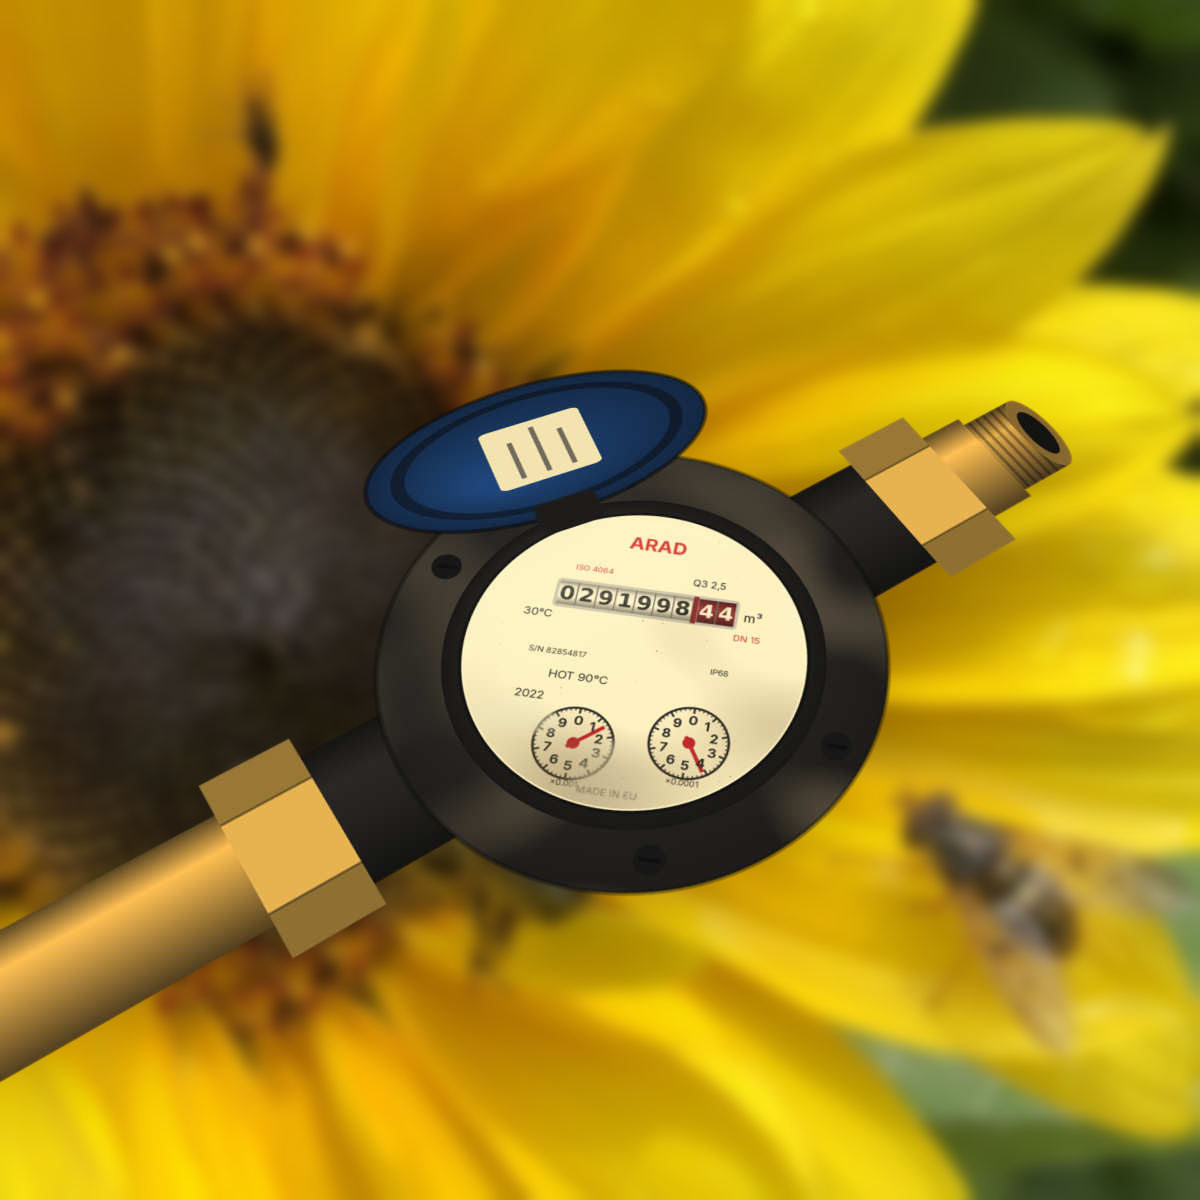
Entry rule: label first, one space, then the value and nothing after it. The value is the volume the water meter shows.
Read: 291998.4414 m³
